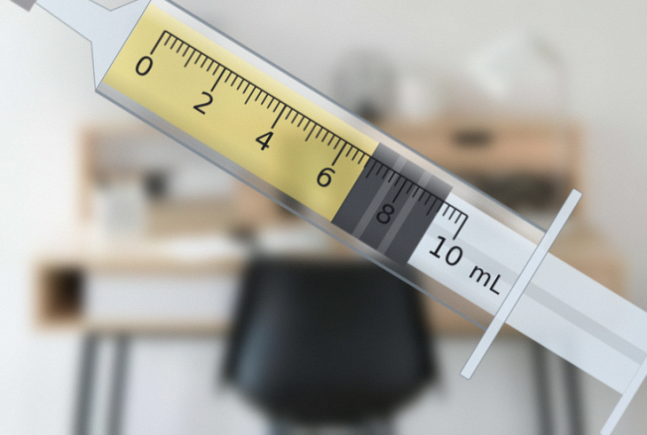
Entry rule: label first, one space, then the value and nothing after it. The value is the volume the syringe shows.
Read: 6.8 mL
